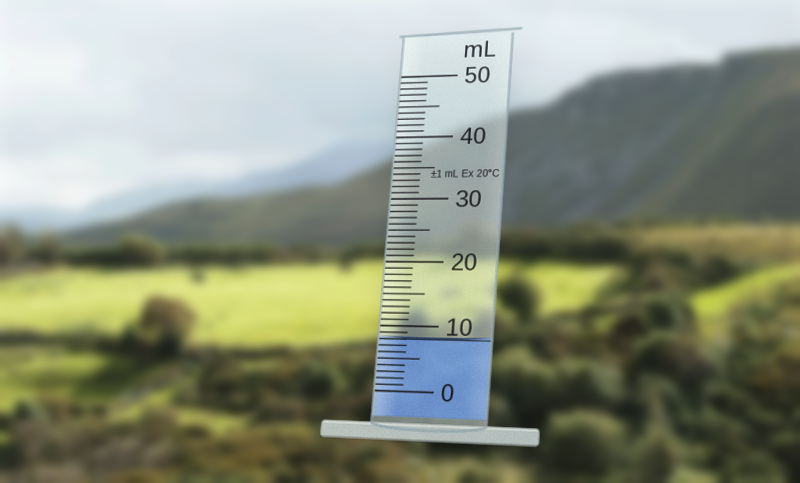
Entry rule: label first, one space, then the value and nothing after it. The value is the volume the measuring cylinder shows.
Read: 8 mL
